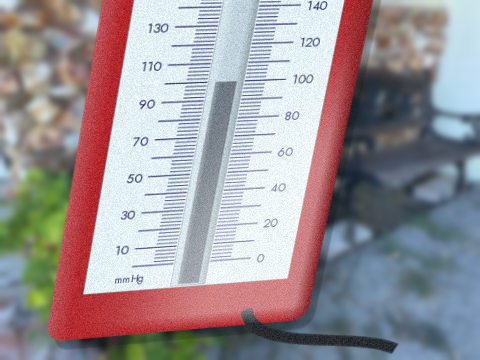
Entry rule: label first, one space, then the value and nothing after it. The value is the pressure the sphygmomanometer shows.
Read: 100 mmHg
